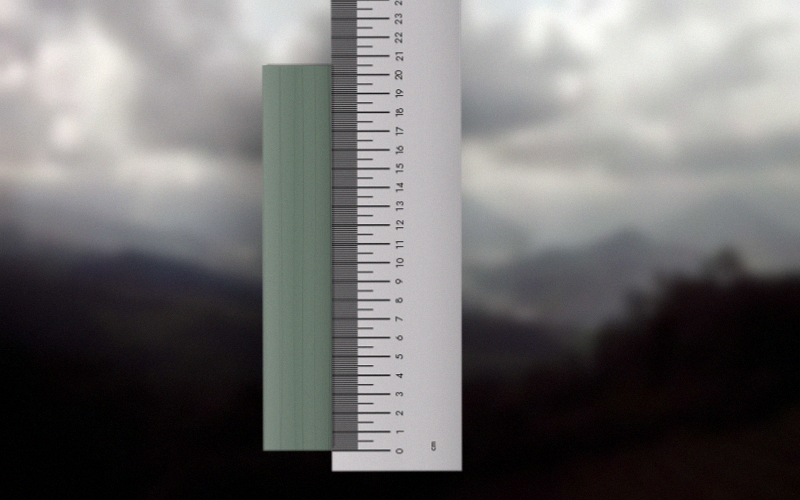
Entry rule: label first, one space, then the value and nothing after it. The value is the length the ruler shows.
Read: 20.5 cm
